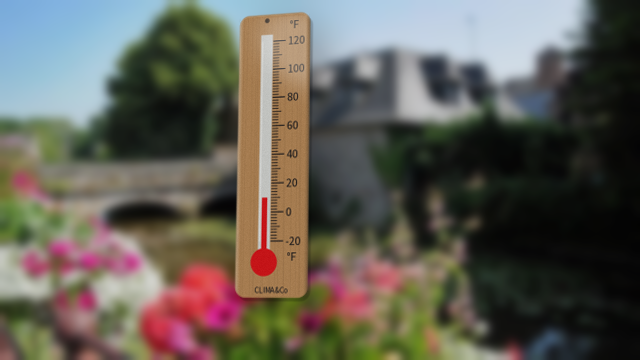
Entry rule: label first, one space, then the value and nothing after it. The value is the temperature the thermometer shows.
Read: 10 °F
